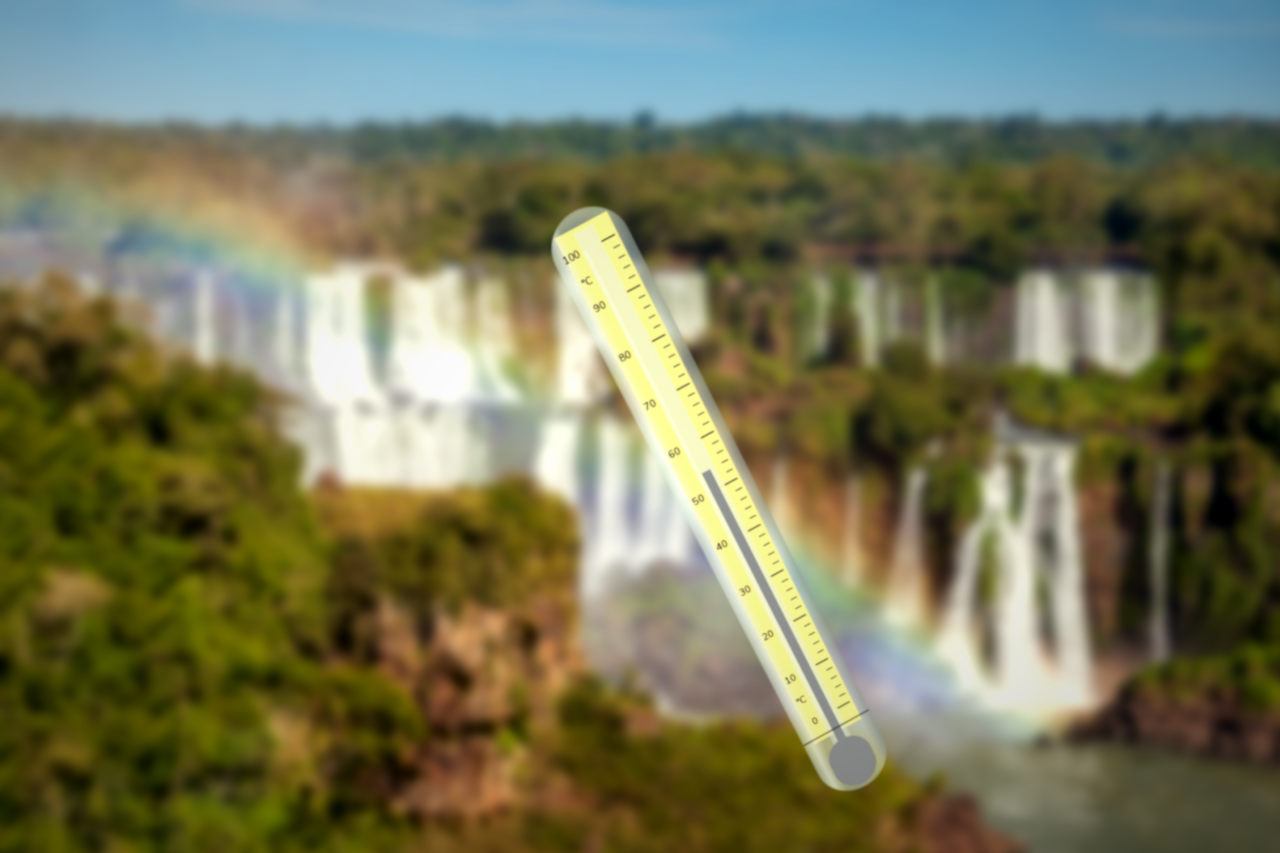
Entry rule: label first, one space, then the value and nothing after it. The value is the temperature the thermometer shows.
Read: 54 °C
